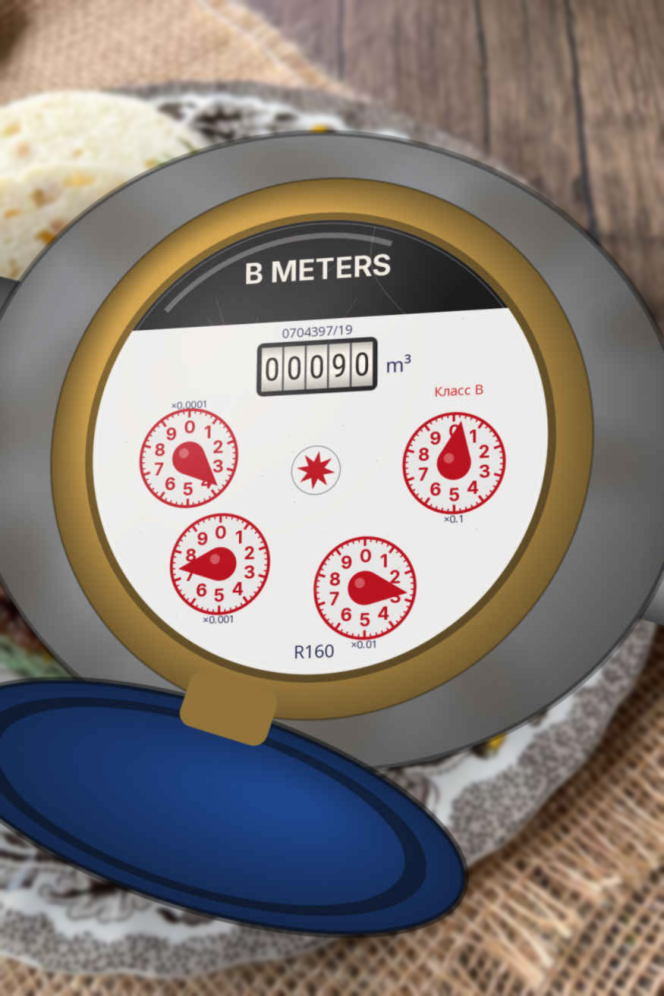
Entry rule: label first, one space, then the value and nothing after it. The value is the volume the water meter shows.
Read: 90.0273 m³
